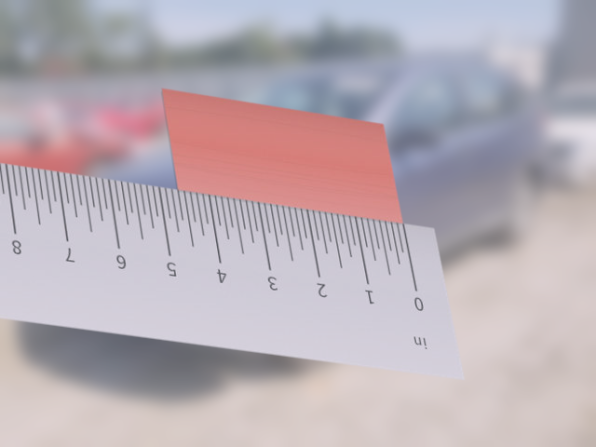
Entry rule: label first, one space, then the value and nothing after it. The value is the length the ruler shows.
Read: 4.625 in
